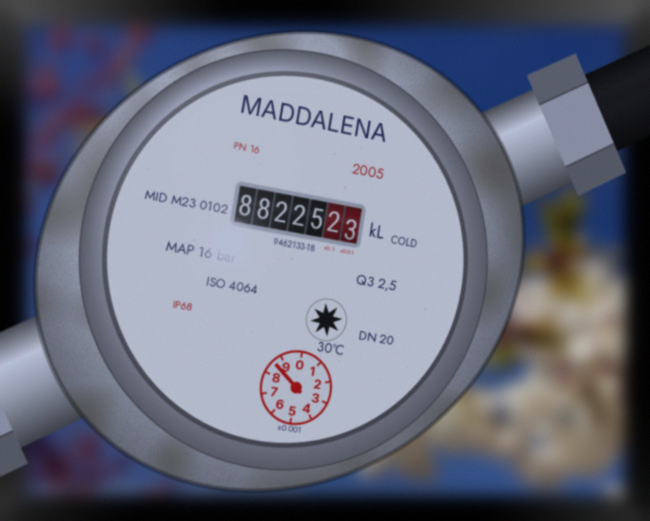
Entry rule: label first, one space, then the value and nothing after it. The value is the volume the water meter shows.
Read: 88225.228 kL
